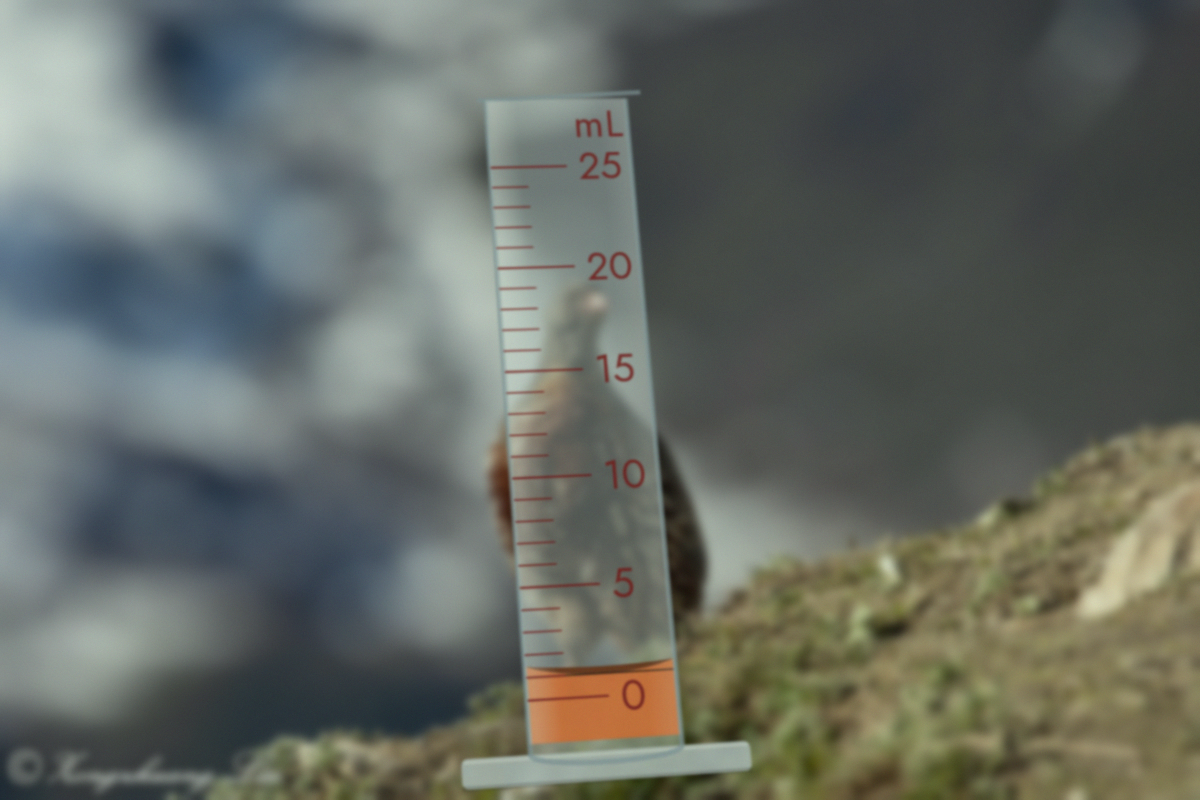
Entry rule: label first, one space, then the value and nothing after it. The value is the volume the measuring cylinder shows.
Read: 1 mL
